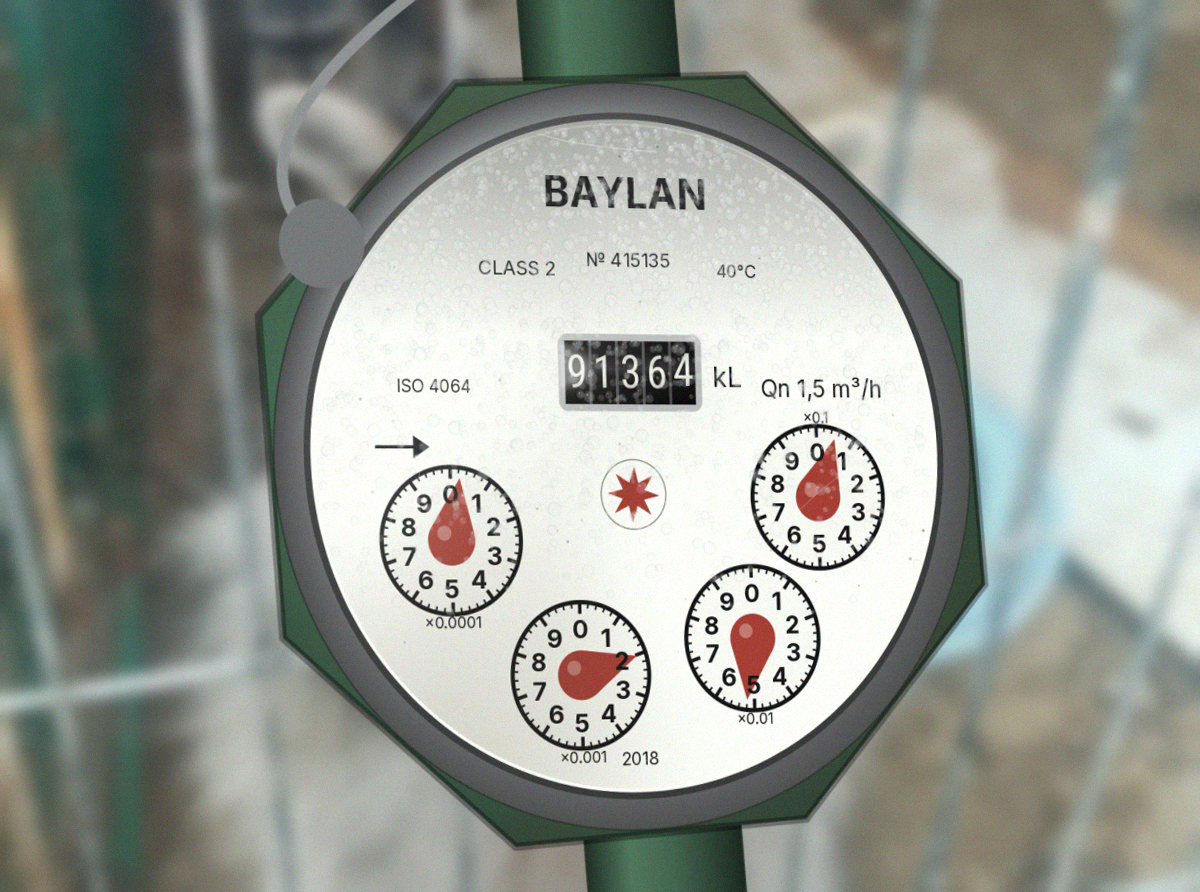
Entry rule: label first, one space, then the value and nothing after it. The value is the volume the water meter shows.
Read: 91364.0520 kL
